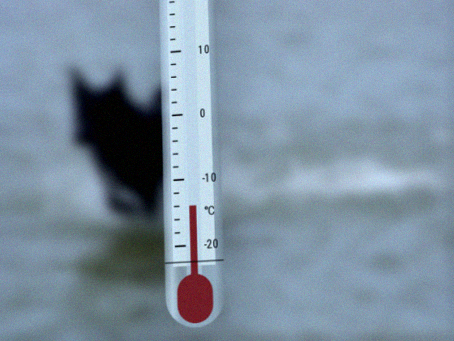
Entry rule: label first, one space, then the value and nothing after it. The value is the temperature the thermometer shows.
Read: -14 °C
